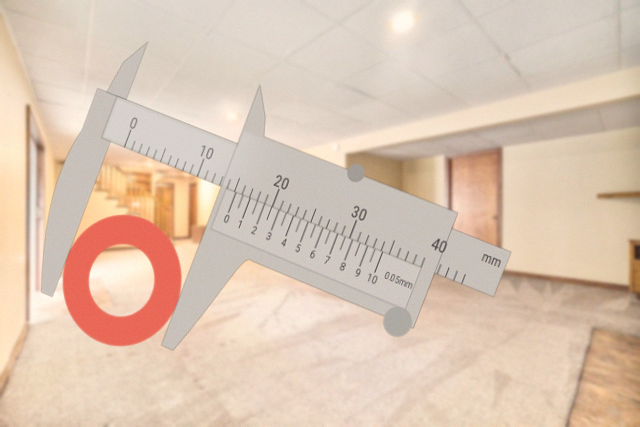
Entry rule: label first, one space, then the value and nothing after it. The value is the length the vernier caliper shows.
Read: 15.2 mm
